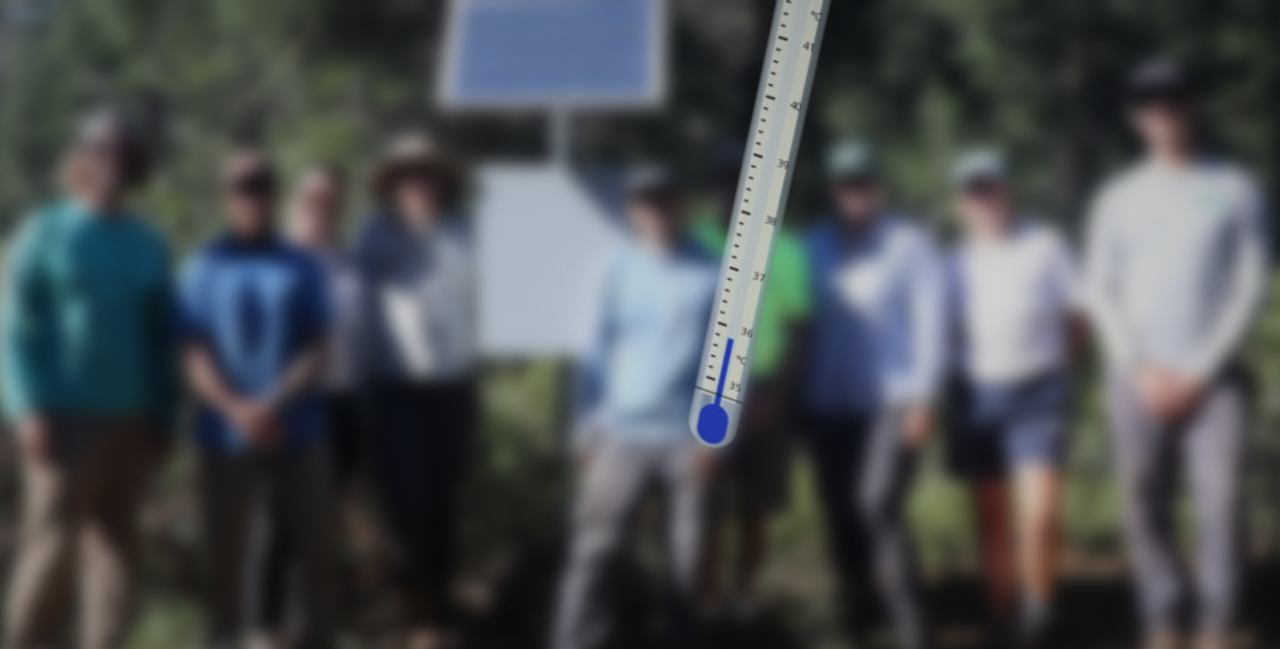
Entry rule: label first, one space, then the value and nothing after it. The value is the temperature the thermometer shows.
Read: 35.8 °C
